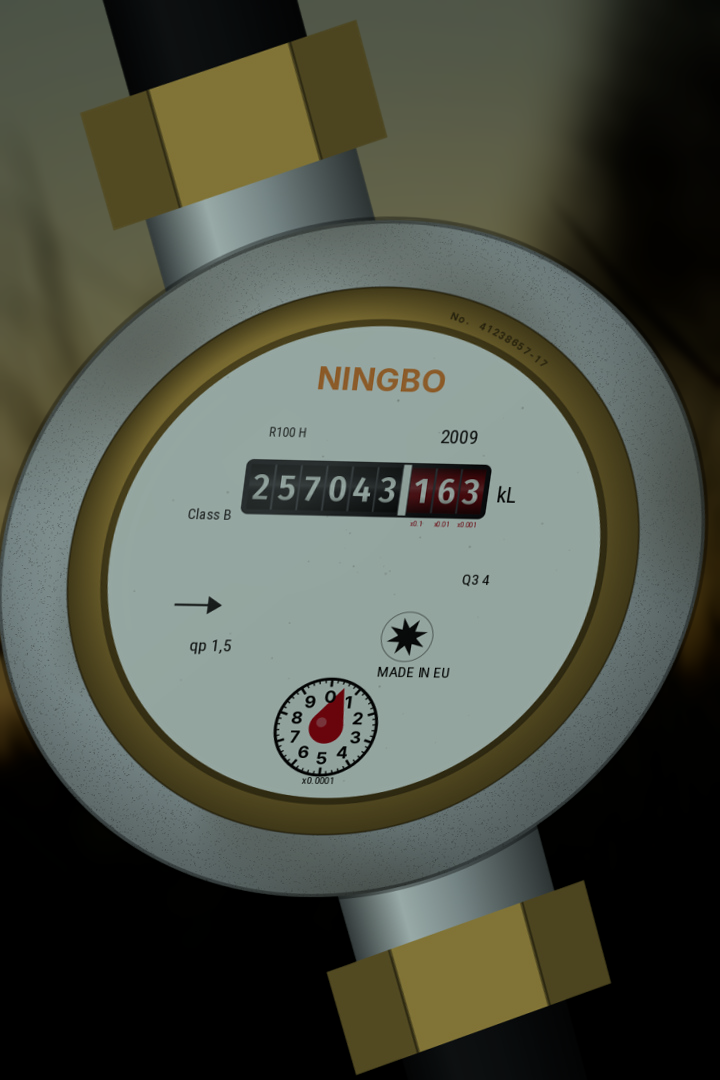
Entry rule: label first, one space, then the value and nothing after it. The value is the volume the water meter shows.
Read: 257043.1630 kL
